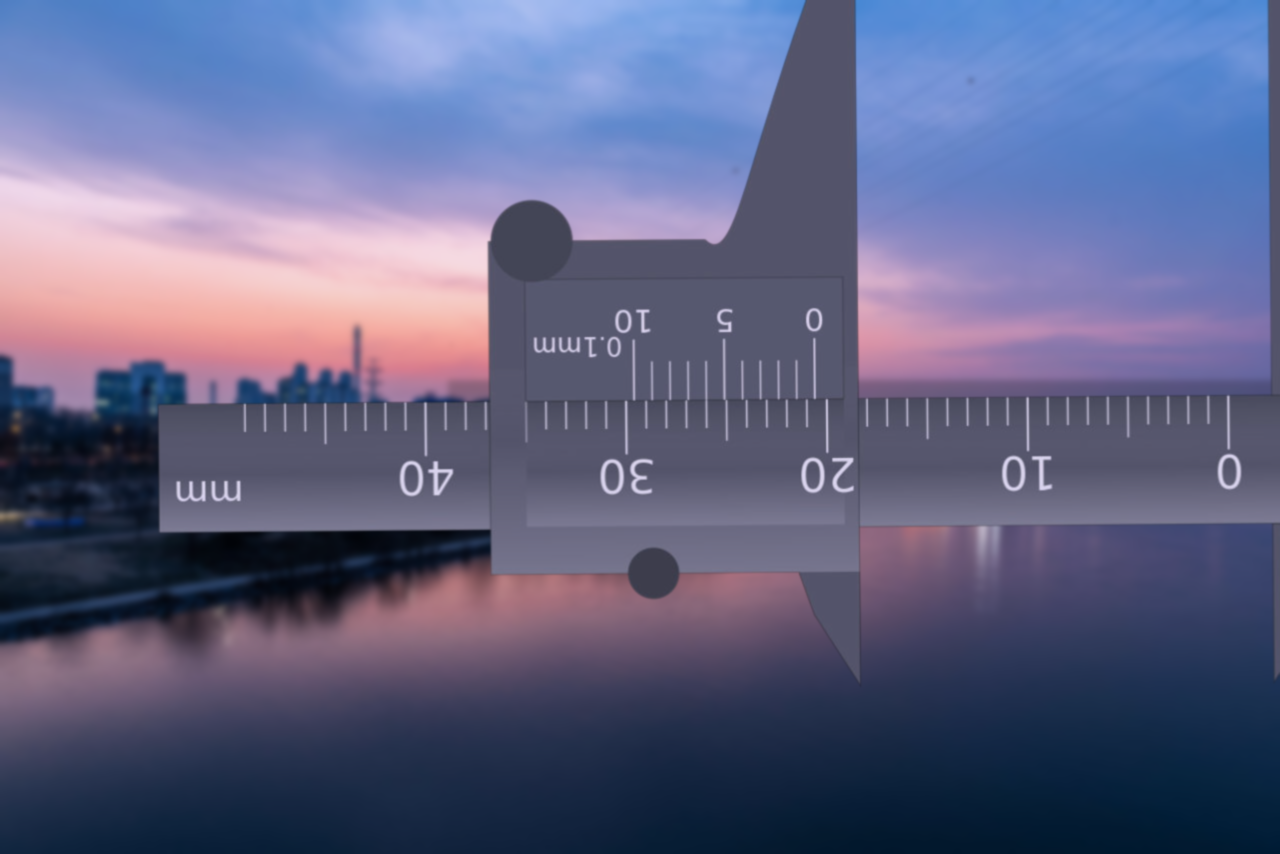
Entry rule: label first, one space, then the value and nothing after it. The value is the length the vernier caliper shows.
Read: 20.6 mm
